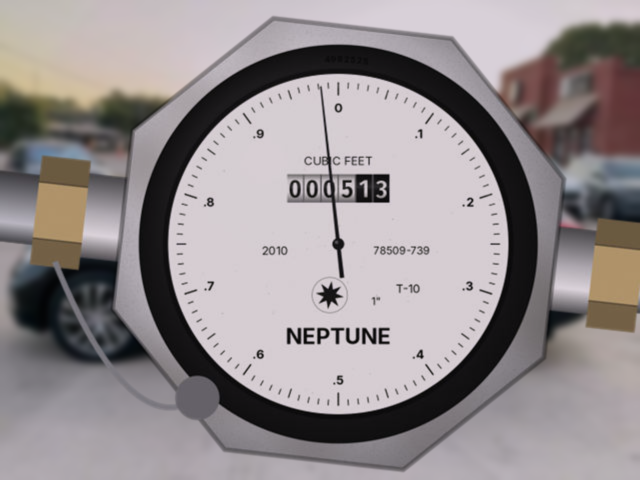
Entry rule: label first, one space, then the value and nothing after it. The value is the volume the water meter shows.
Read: 512.98 ft³
